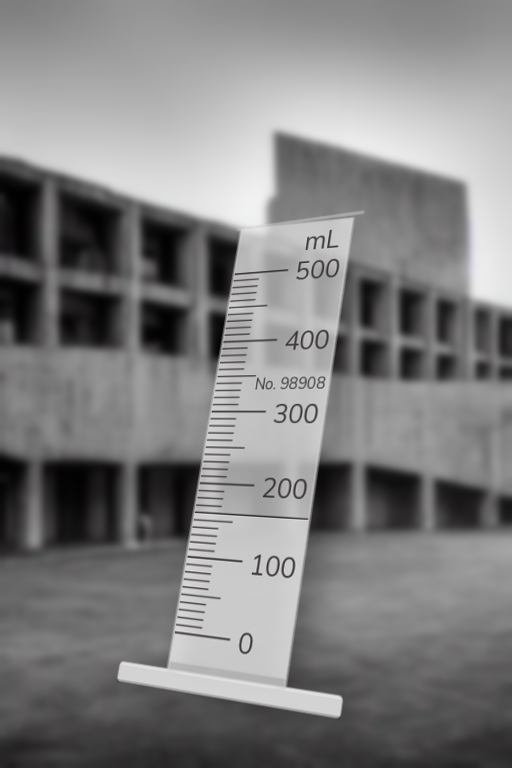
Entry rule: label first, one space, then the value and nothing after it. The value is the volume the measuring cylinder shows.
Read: 160 mL
